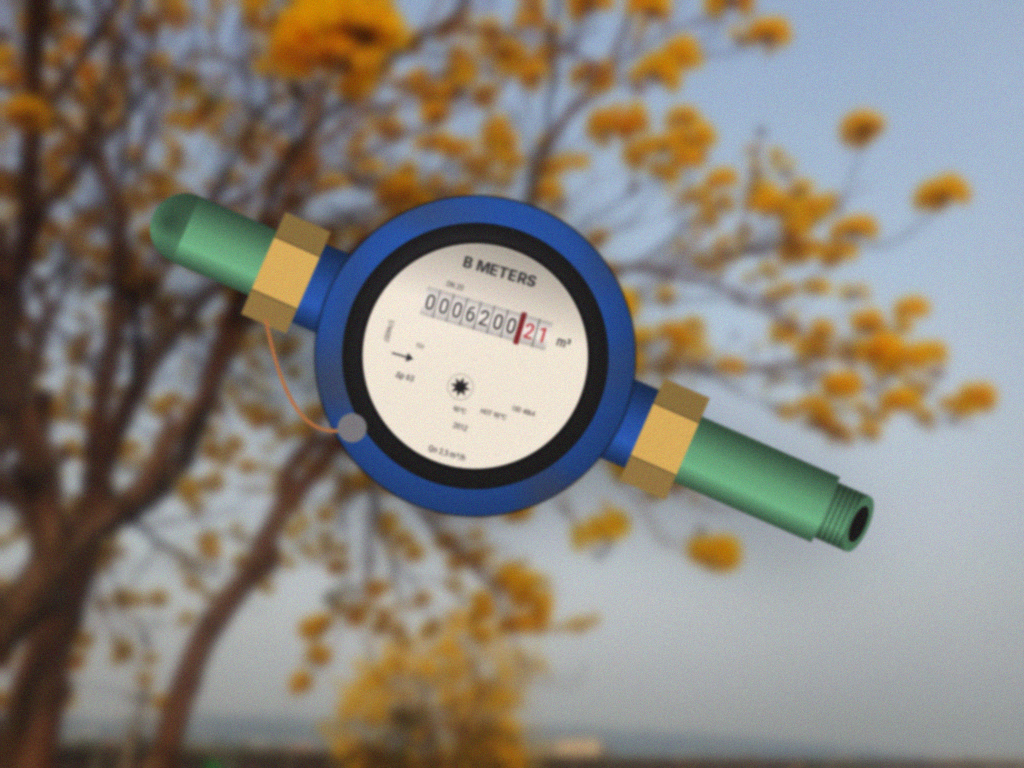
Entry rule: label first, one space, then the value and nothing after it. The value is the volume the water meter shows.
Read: 6200.21 m³
